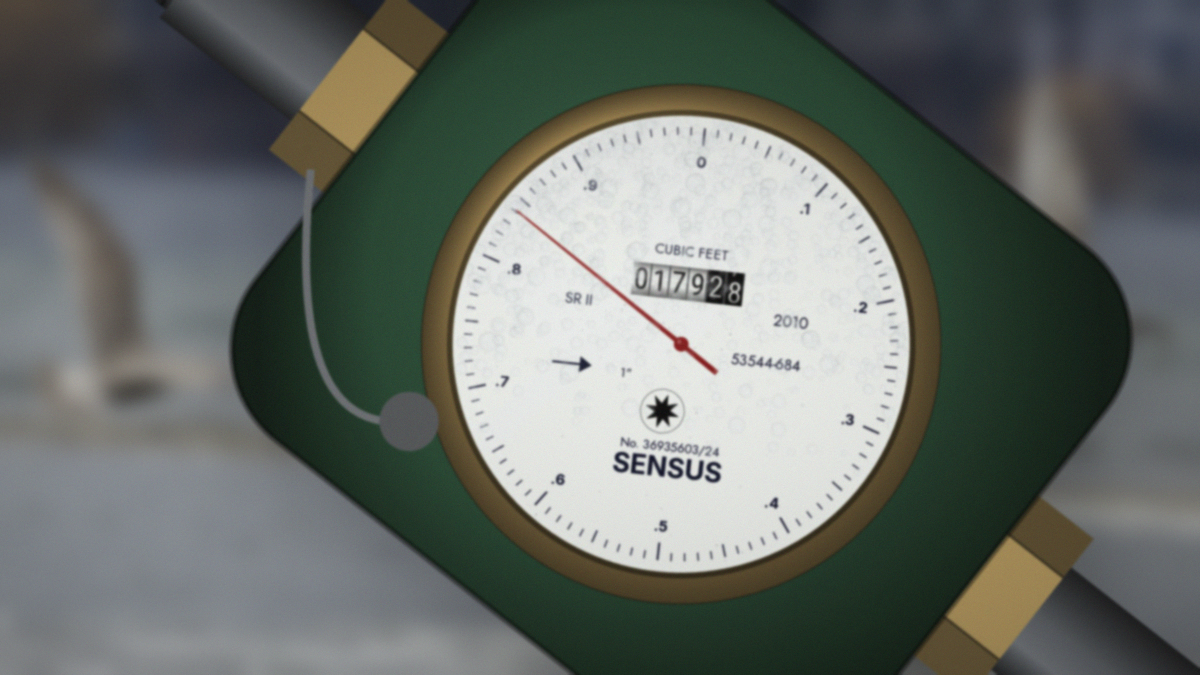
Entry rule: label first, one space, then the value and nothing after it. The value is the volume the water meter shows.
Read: 17927.84 ft³
